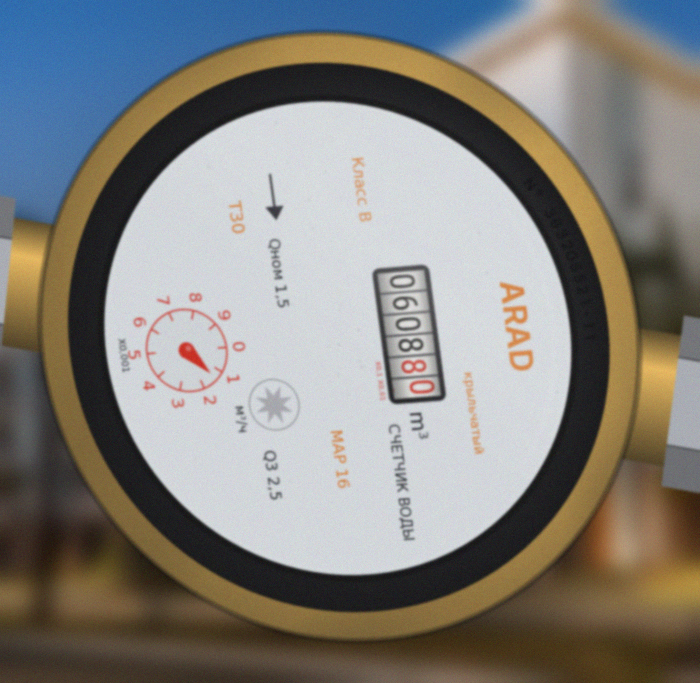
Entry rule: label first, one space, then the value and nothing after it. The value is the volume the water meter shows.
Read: 608.801 m³
